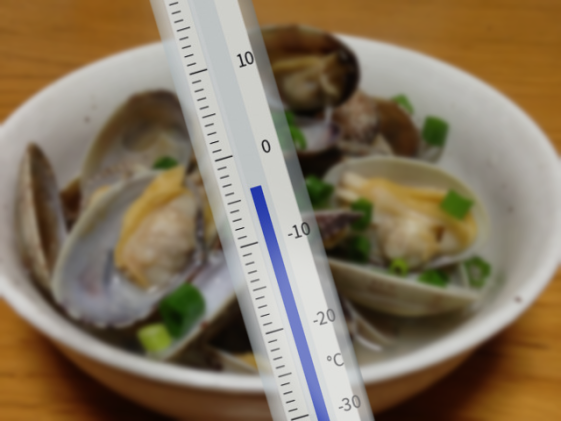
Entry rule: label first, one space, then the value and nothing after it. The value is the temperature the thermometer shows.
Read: -4 °C
